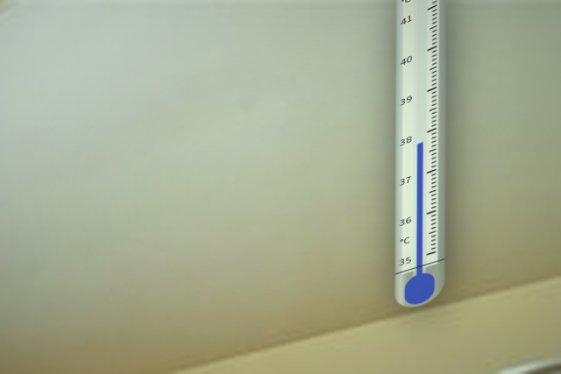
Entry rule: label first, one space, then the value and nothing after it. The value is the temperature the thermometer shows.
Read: 37.8 °C
